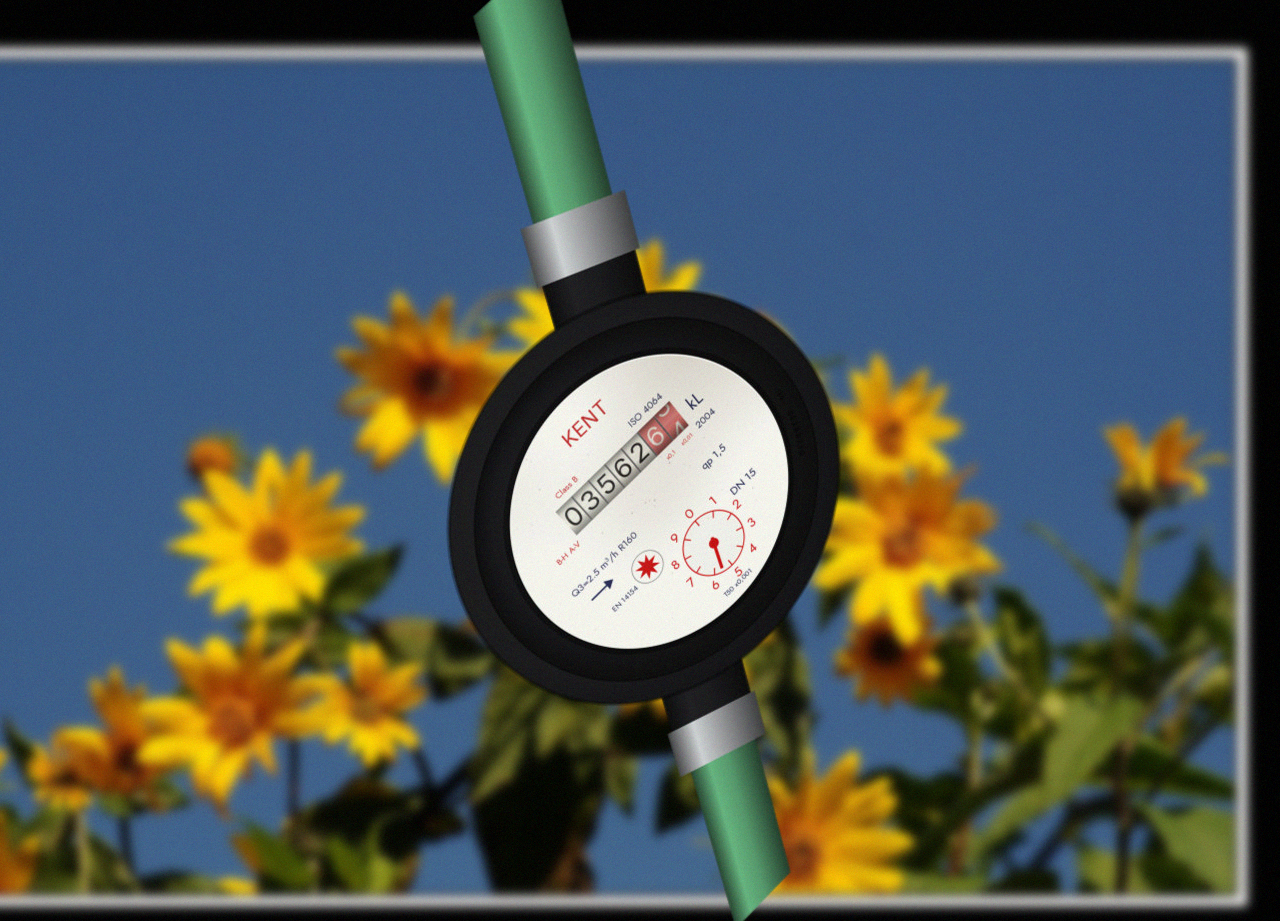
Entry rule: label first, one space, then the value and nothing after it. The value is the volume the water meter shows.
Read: 3562.635 kL
